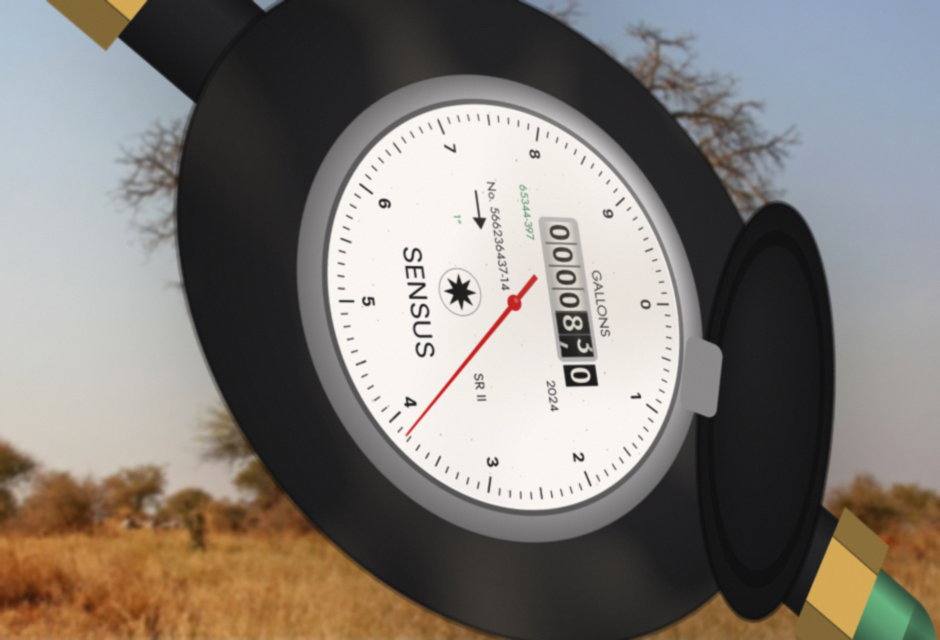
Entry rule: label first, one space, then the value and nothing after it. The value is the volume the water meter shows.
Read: 833.8 gal
